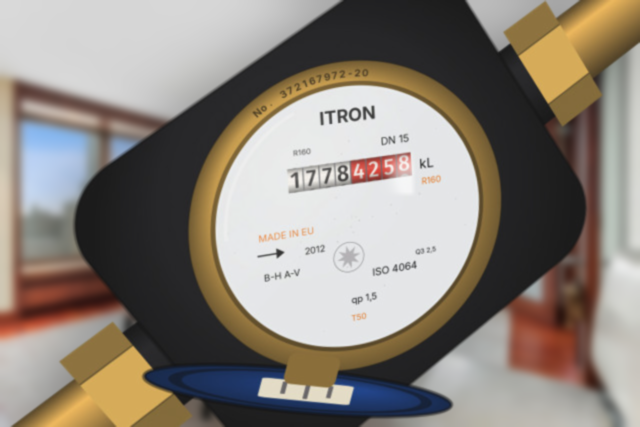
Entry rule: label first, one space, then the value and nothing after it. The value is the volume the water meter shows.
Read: 1778.4258 kL
